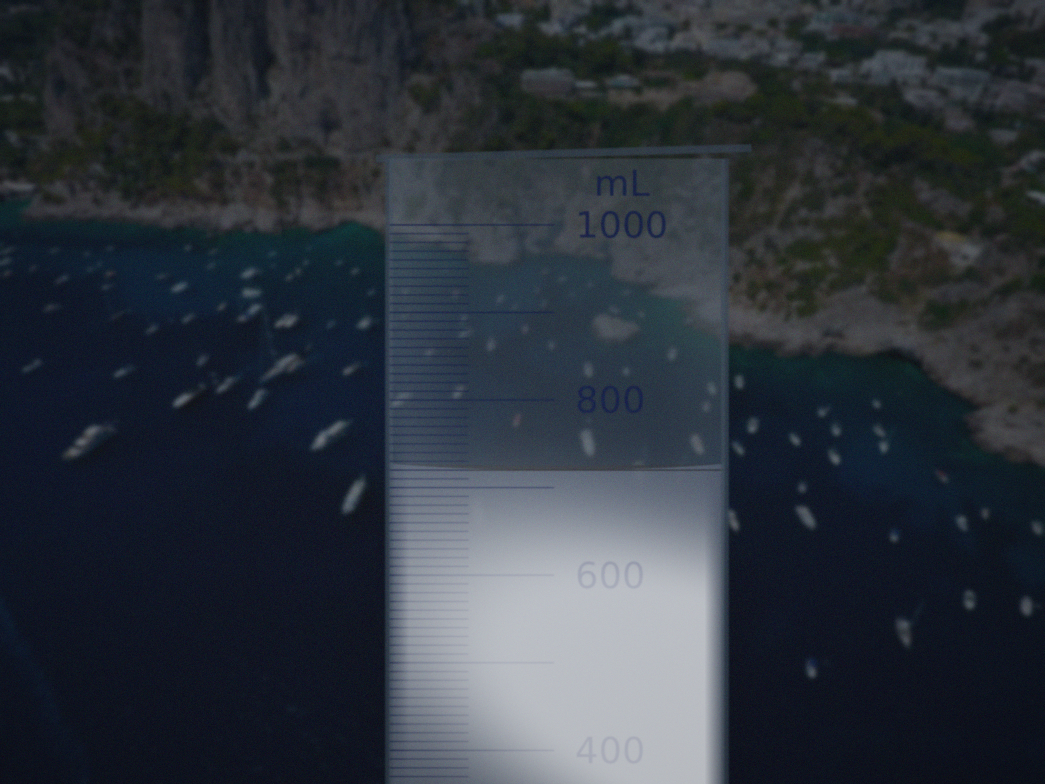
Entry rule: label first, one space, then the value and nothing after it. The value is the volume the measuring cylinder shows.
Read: 720 mL
